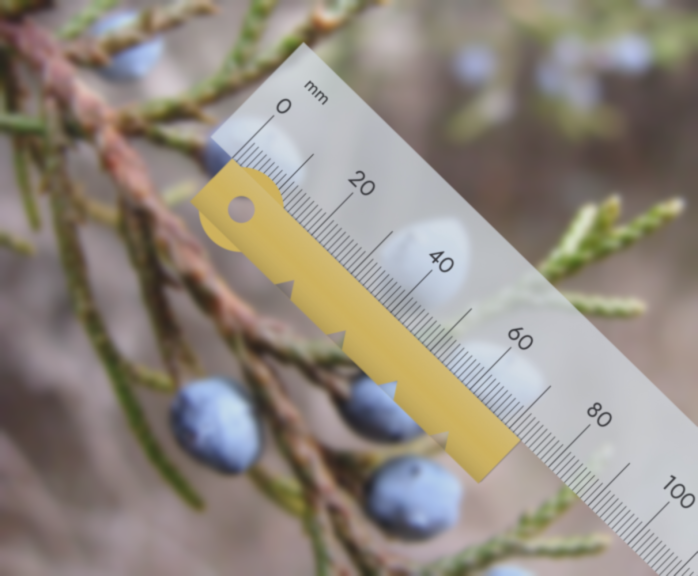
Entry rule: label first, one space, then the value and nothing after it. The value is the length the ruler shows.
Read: 73 mm
